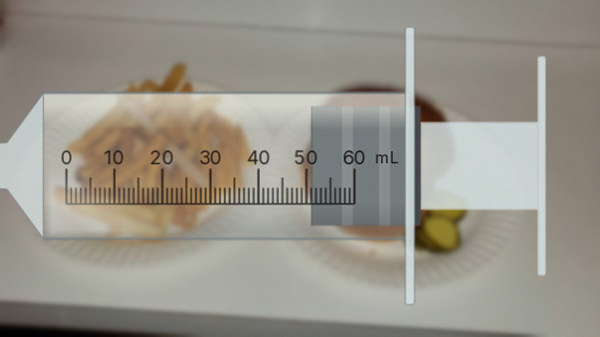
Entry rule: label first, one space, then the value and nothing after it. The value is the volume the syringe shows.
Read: 51 mL
